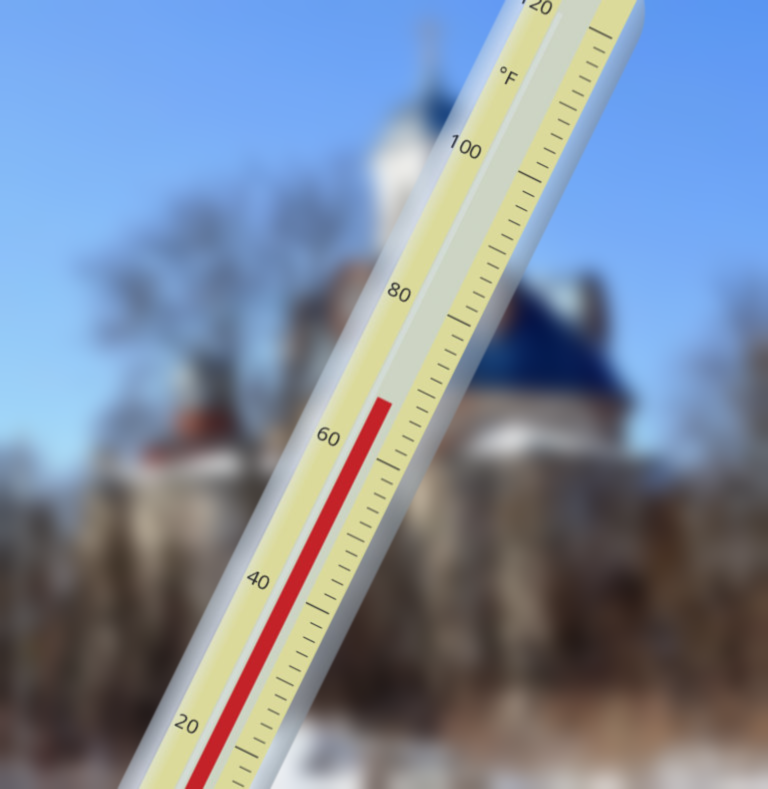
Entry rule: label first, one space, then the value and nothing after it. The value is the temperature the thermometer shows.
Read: 67 °F
